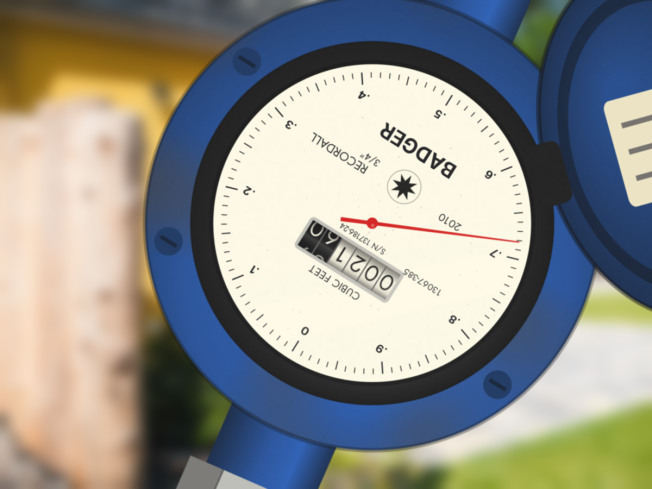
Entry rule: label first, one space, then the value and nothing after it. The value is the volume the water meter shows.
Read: 2159.68 ft³
